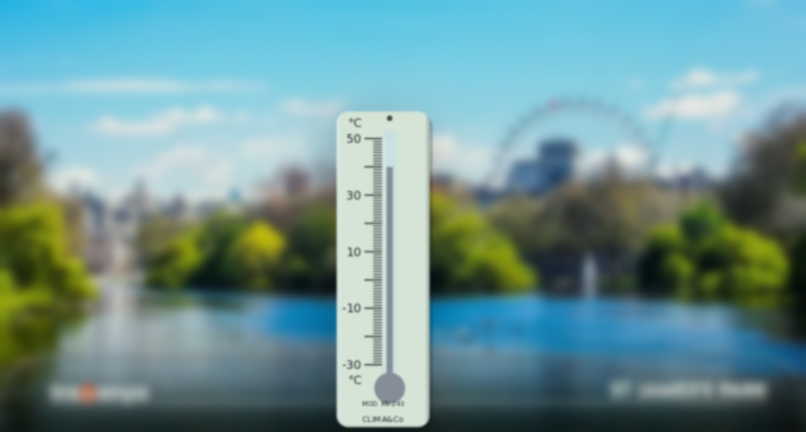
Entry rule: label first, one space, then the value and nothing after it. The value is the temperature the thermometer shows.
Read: 40 °C
